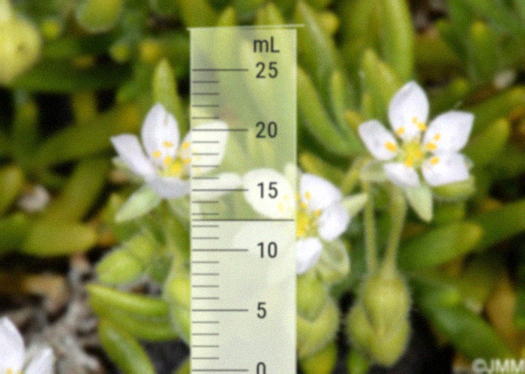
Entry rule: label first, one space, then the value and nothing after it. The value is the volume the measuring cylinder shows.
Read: 12.5 mL
